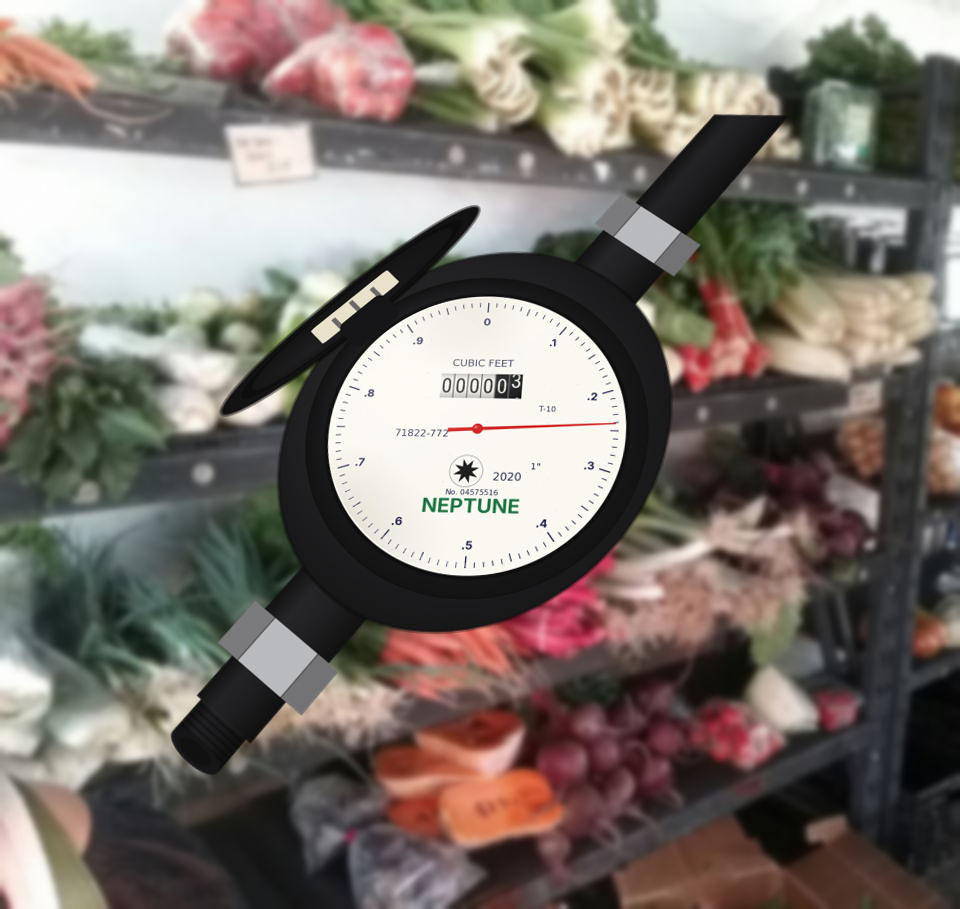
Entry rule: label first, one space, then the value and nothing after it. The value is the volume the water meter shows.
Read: 3.24 ft³
